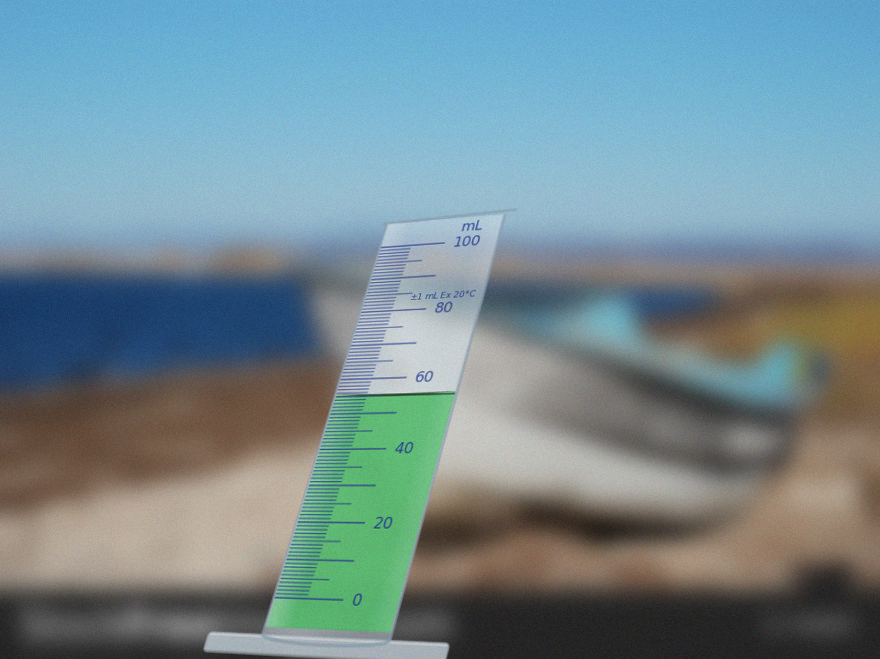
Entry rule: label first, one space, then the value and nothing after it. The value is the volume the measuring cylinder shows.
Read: 55 mL
